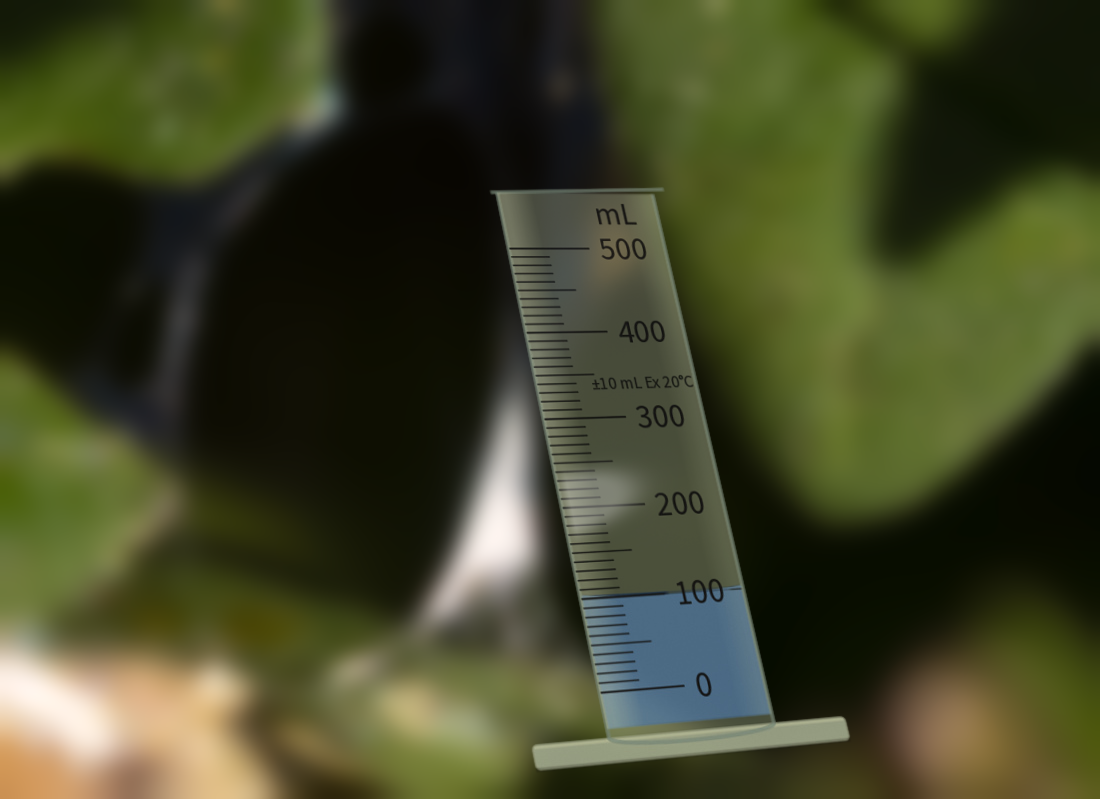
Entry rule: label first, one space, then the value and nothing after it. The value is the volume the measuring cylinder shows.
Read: 100 mL
